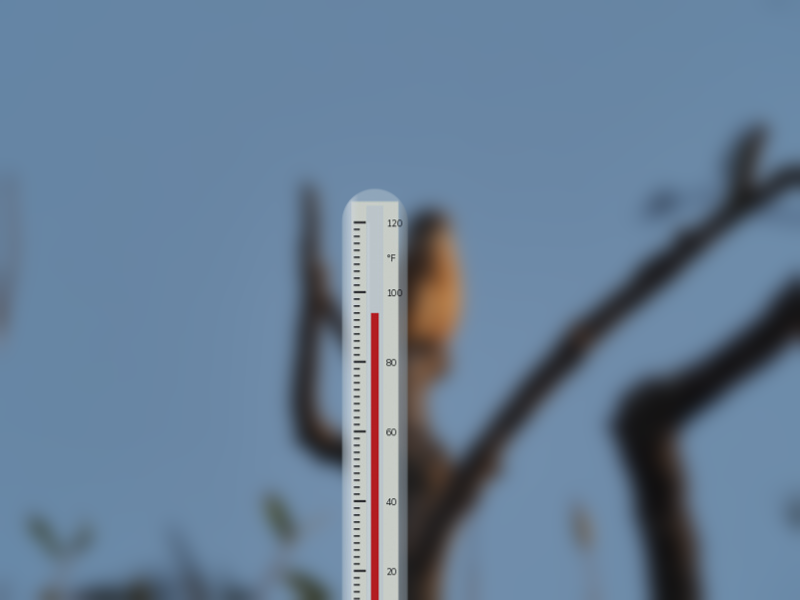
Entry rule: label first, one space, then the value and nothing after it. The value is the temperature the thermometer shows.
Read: 94 °F
